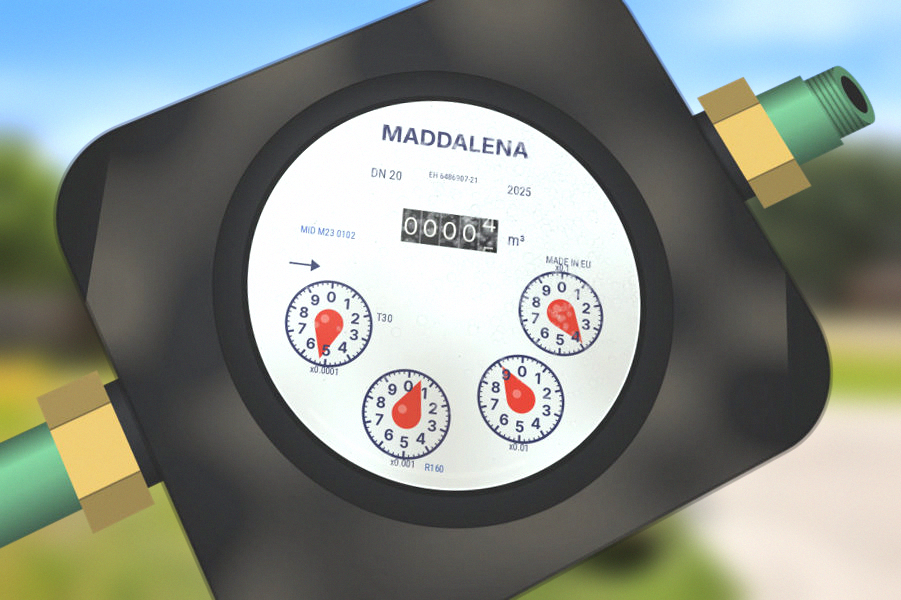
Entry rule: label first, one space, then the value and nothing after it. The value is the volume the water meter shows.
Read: 4.3905 m³
